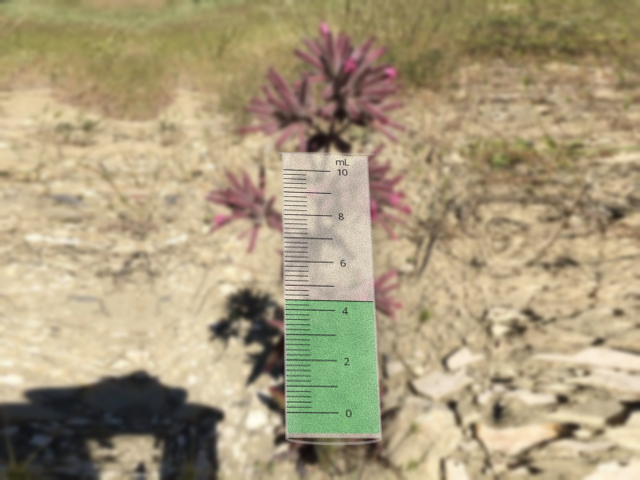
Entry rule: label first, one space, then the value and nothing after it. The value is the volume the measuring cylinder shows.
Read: 4.4 mL
